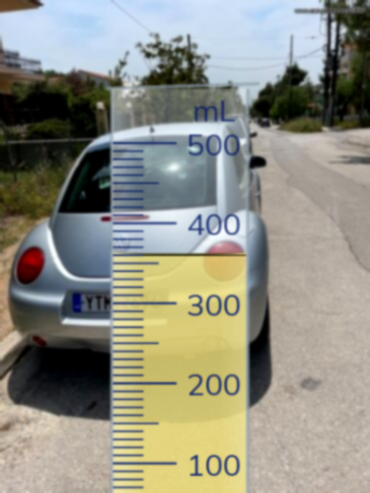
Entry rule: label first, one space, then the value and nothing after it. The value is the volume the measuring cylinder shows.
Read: 360 mL
